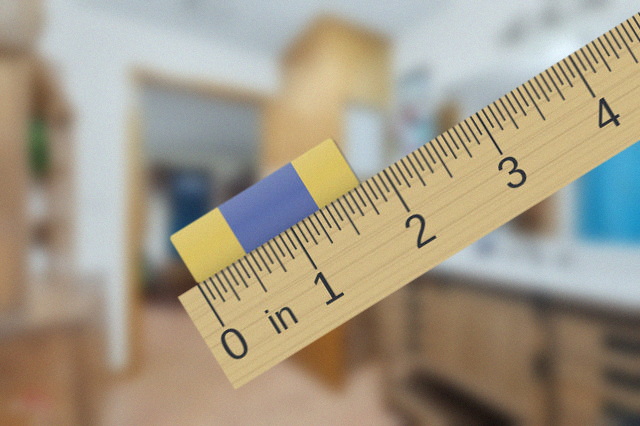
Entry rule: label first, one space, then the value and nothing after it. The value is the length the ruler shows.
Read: 1.75 in
